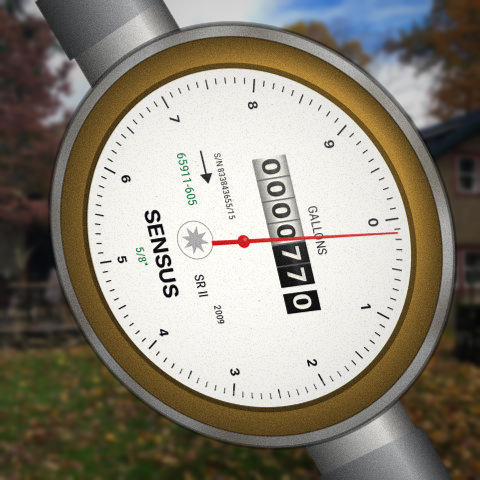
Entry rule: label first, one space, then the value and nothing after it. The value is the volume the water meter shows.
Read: 770.1 gal
